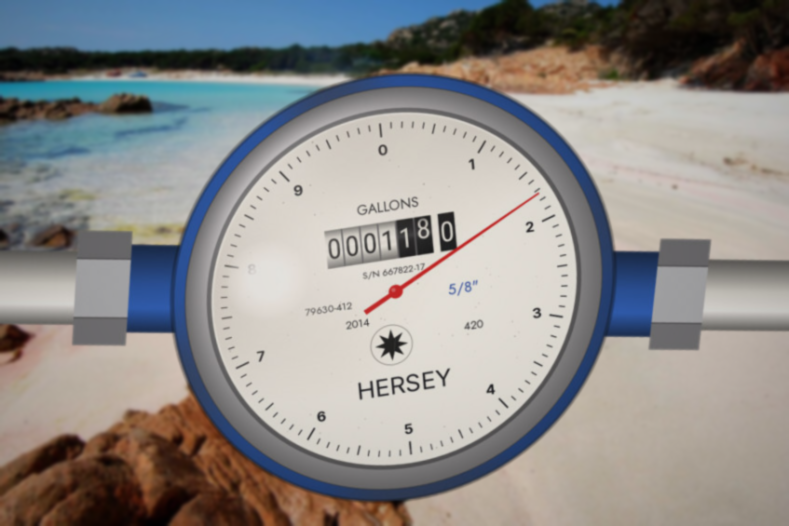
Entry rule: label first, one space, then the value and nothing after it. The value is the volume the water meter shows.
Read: 1181.7 gal
